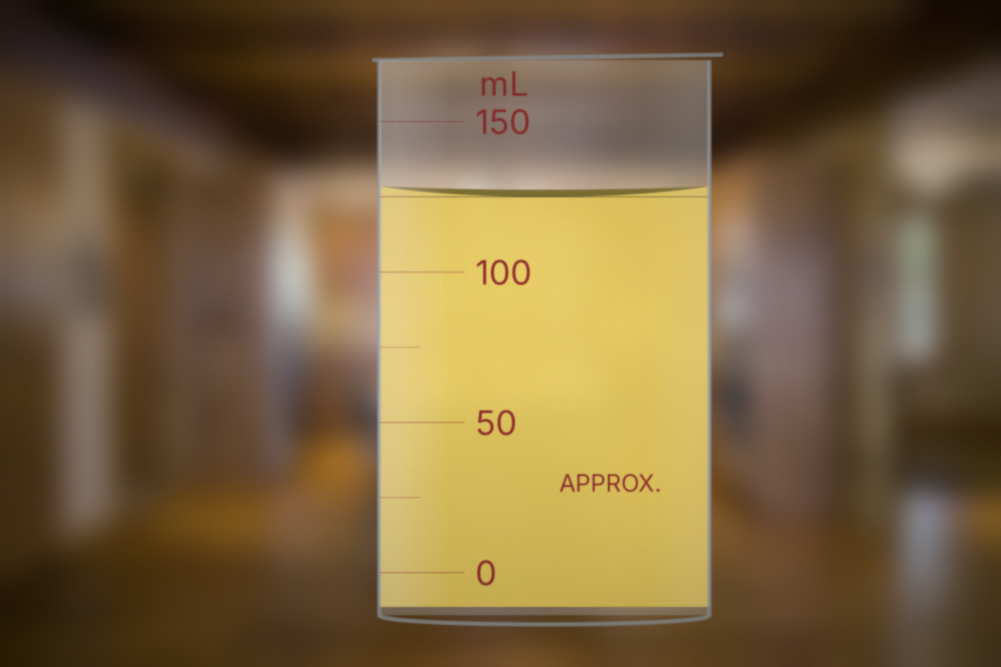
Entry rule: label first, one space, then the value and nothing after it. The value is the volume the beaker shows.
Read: 125 mL
